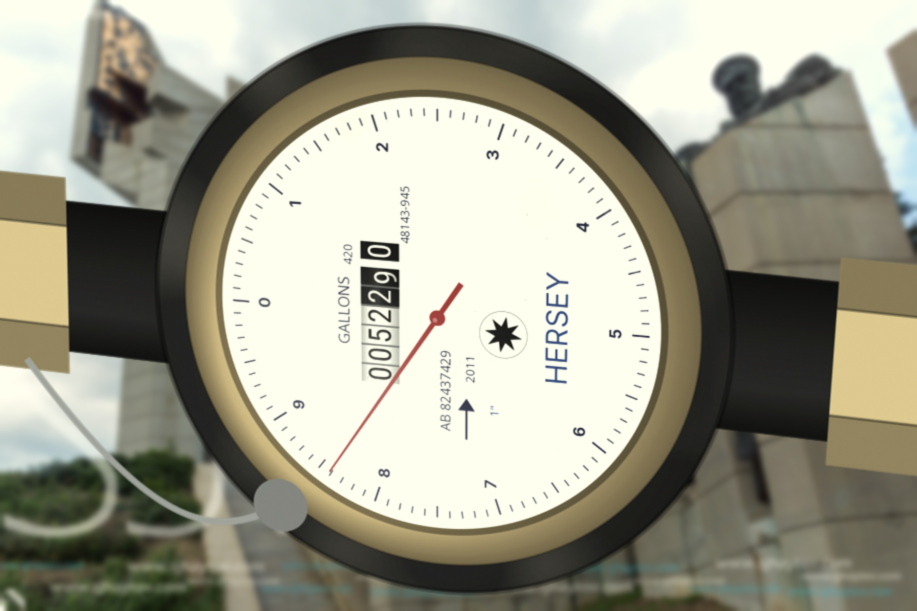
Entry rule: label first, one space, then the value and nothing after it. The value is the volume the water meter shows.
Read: 52288.4 gal
